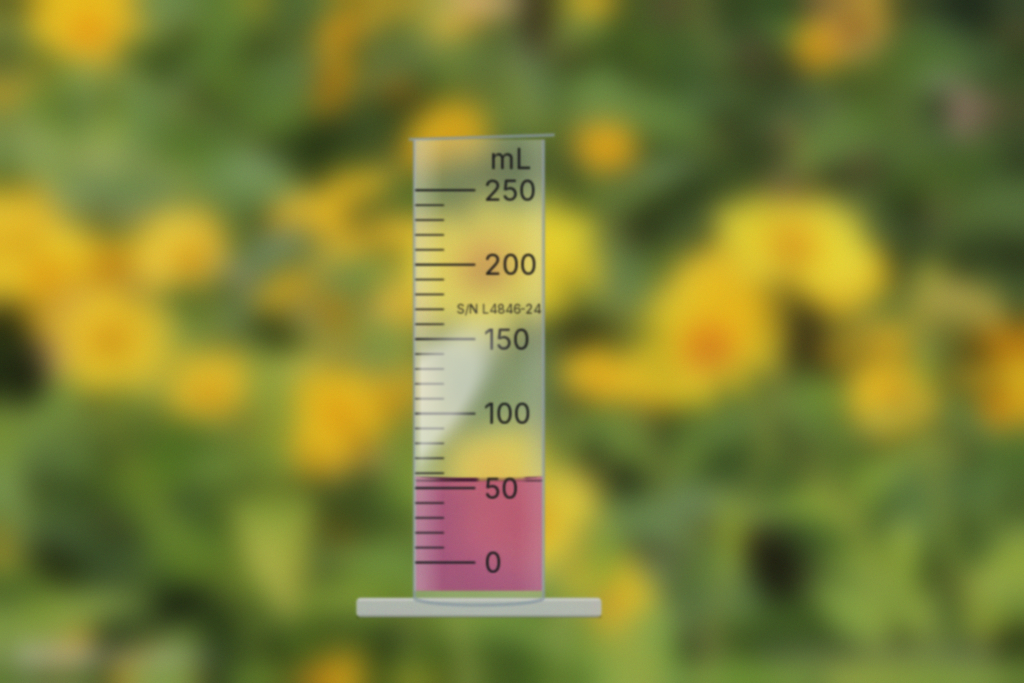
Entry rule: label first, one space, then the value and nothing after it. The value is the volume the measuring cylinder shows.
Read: 55 mL
